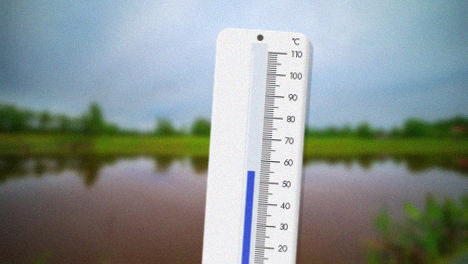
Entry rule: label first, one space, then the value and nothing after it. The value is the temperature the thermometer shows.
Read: 55 °C
